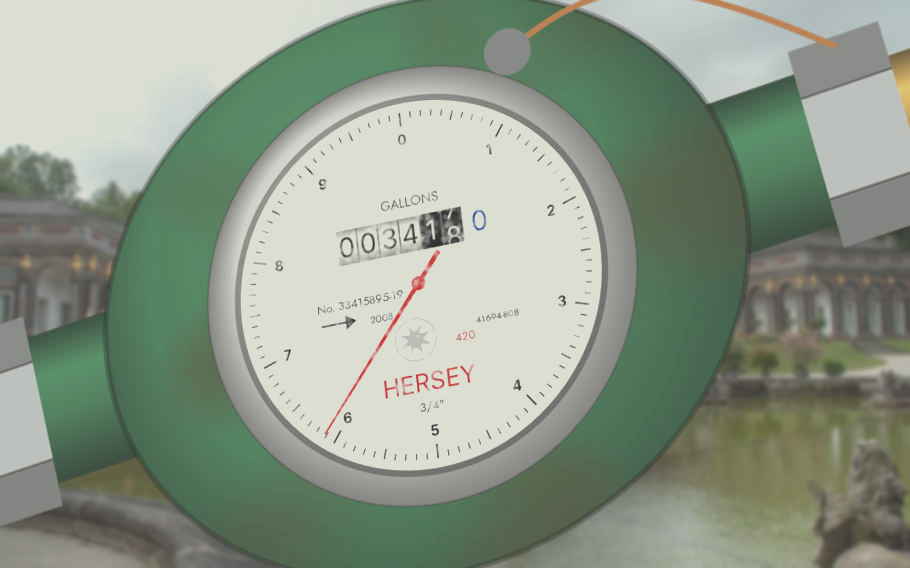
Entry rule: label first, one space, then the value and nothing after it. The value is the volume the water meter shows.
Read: 34176.1 gal
